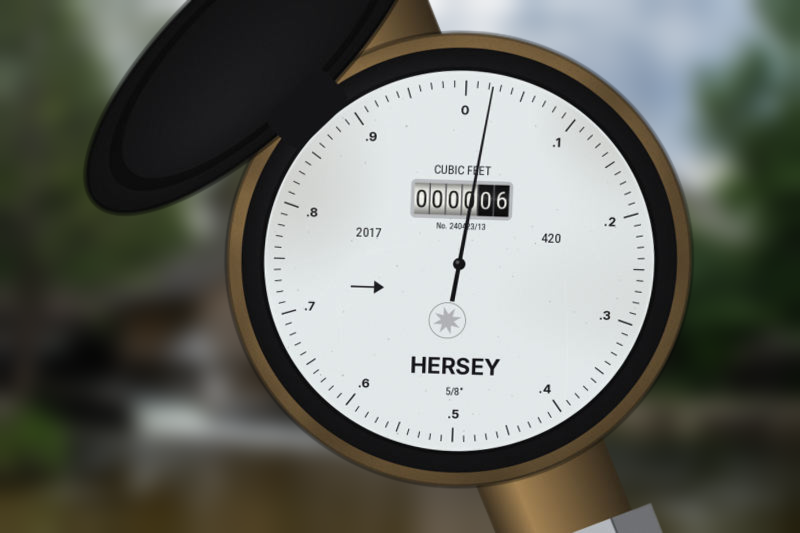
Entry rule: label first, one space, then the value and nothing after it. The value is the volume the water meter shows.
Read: 6.02 ft³
